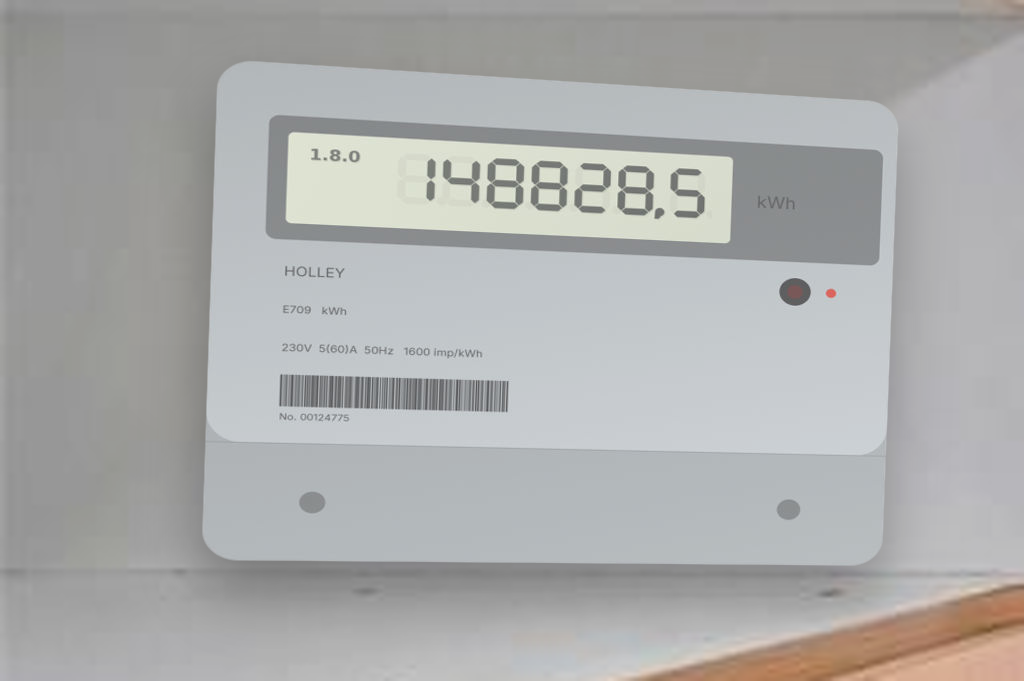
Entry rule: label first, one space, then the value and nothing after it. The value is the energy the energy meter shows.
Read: 148828.5 kWh
